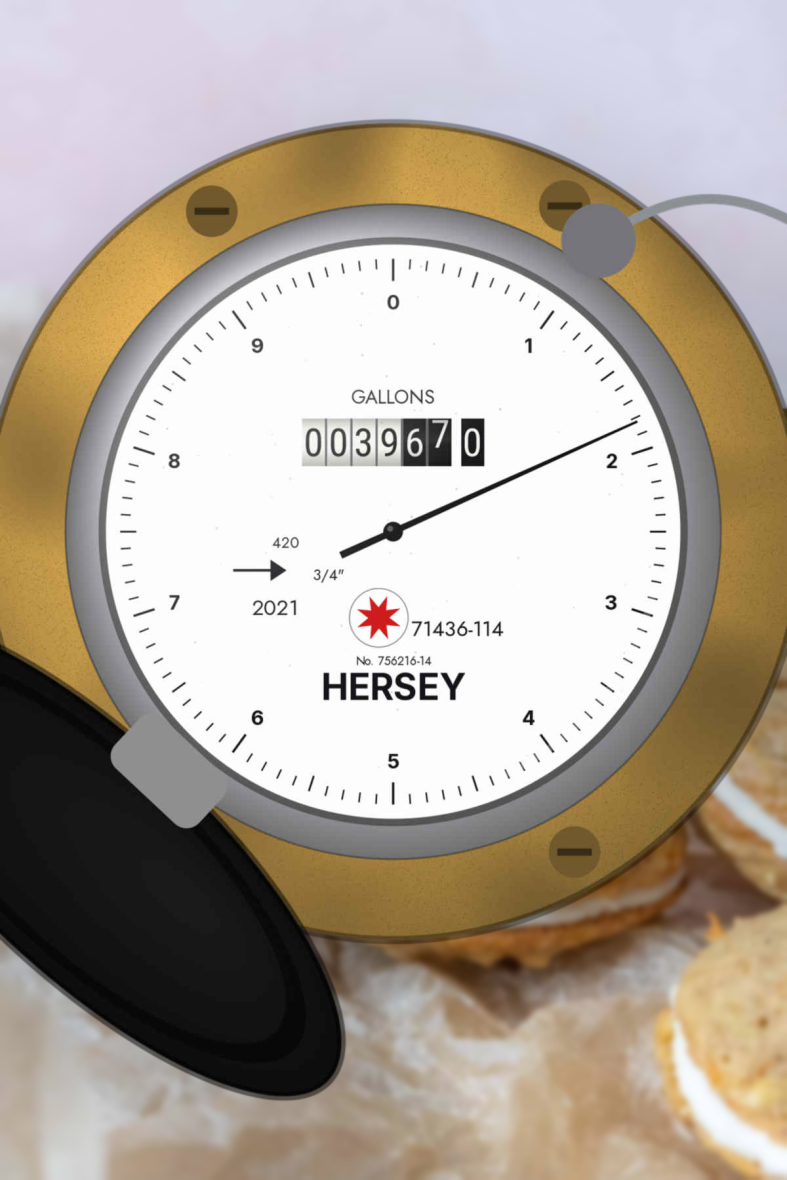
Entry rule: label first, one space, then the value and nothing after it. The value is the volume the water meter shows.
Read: 39671.8 gal
